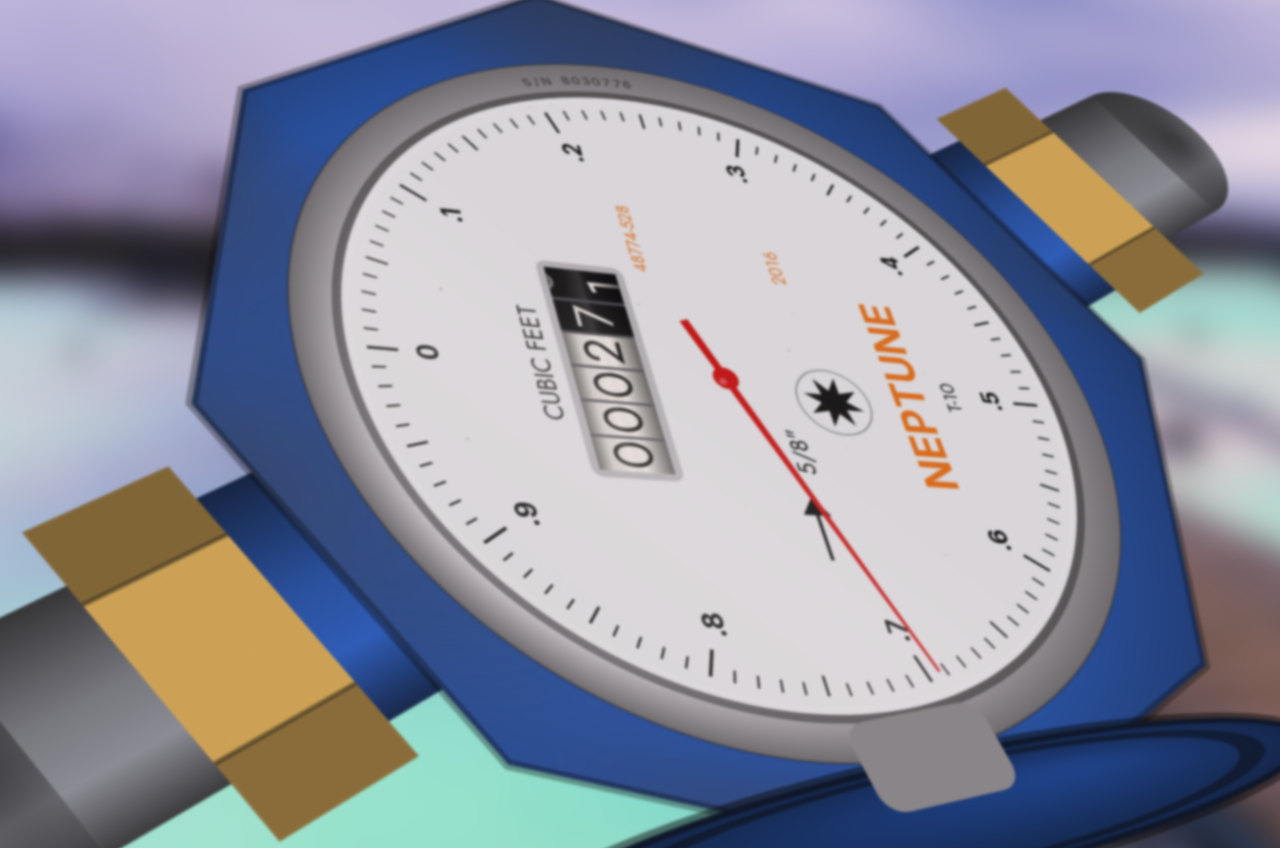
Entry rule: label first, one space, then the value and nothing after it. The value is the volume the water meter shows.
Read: 270.69 ft³
